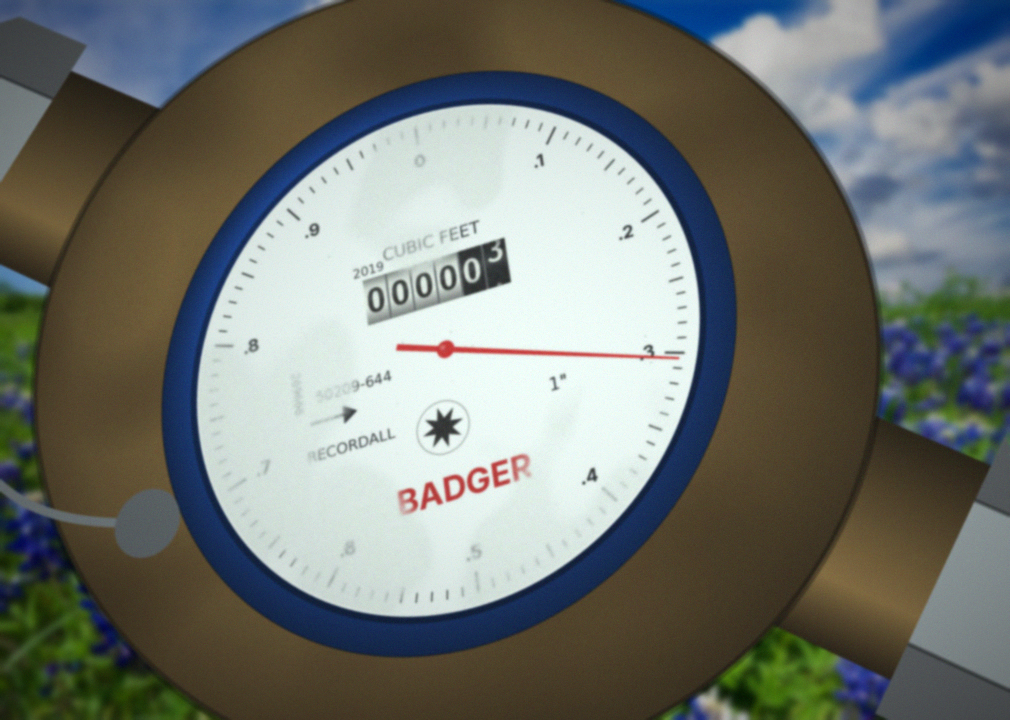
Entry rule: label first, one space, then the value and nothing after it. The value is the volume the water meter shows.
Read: 3.30 ft³
